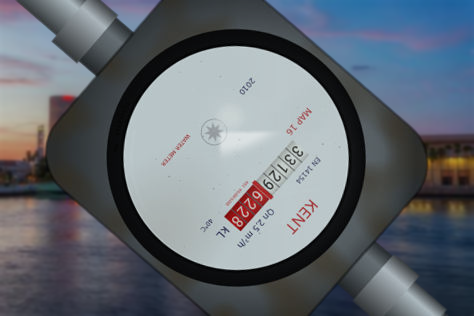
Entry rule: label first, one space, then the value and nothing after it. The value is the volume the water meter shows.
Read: 33129.6228 kL
